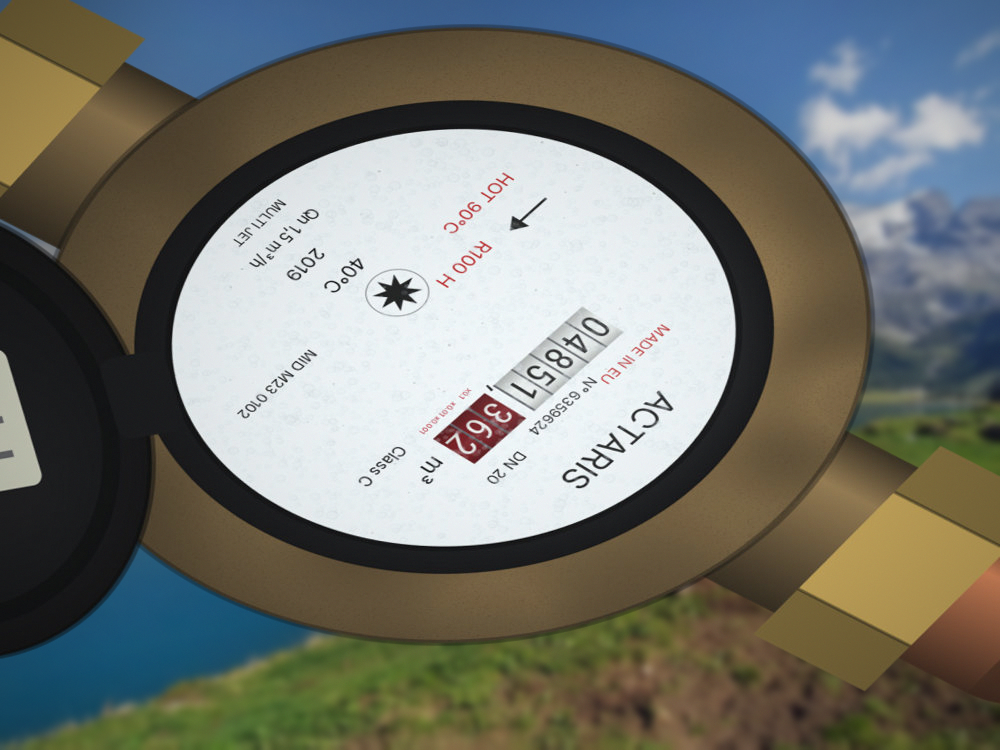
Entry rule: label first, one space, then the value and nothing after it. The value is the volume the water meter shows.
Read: 4851.362 m³
